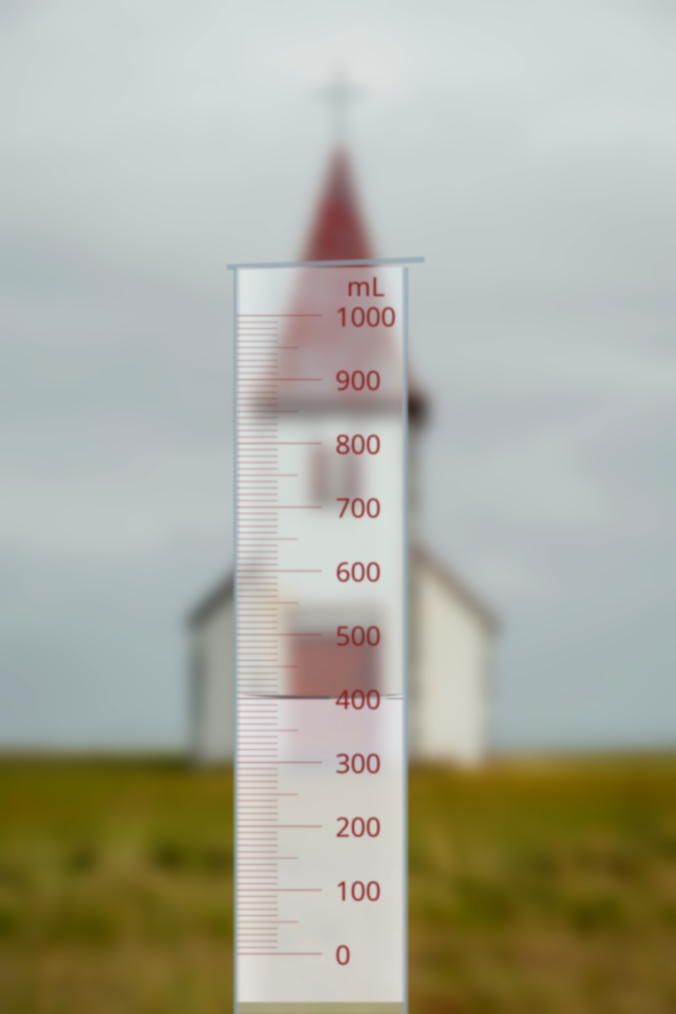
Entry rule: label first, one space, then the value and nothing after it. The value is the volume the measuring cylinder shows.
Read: 400 mL
